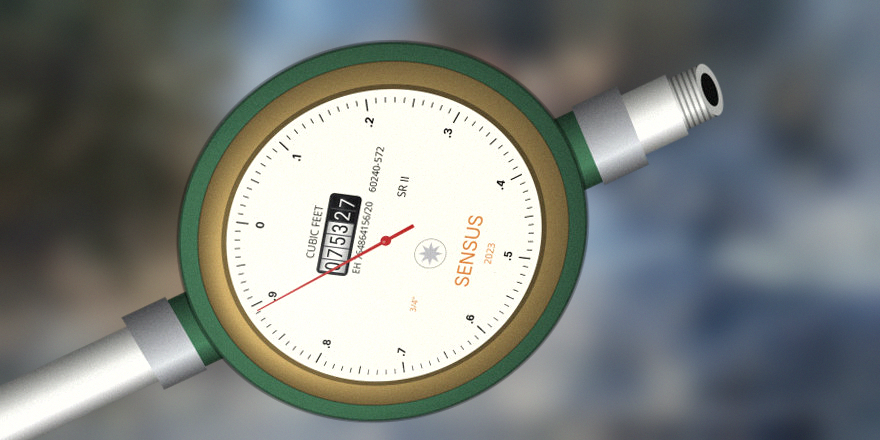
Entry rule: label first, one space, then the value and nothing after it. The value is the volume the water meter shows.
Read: 75326.89 ft³
